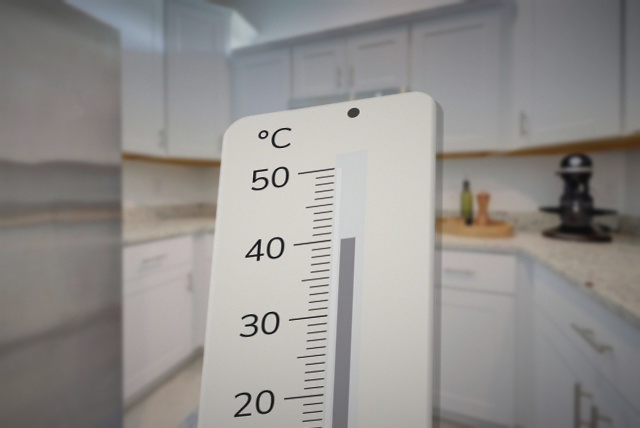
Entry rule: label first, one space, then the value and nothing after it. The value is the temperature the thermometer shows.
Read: 40 °C
